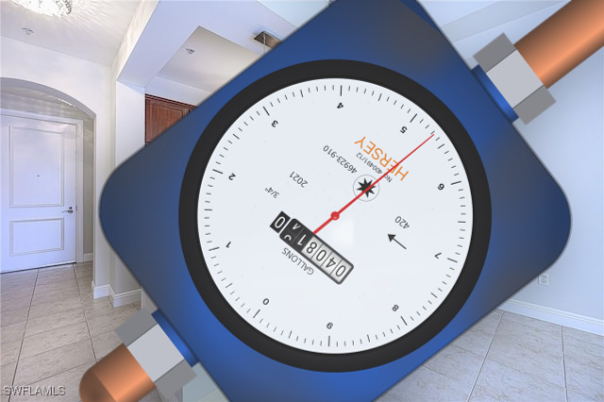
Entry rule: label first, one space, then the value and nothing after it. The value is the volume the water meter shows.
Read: 408135.3 gal
